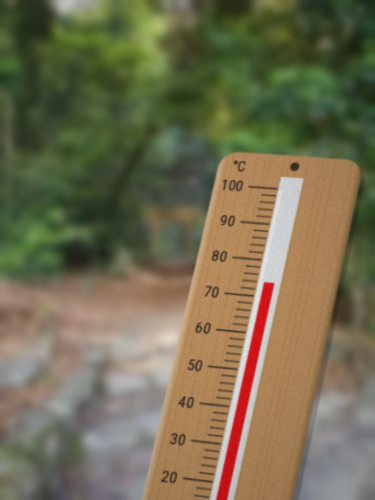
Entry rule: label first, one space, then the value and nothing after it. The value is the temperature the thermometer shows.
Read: 74 °C
